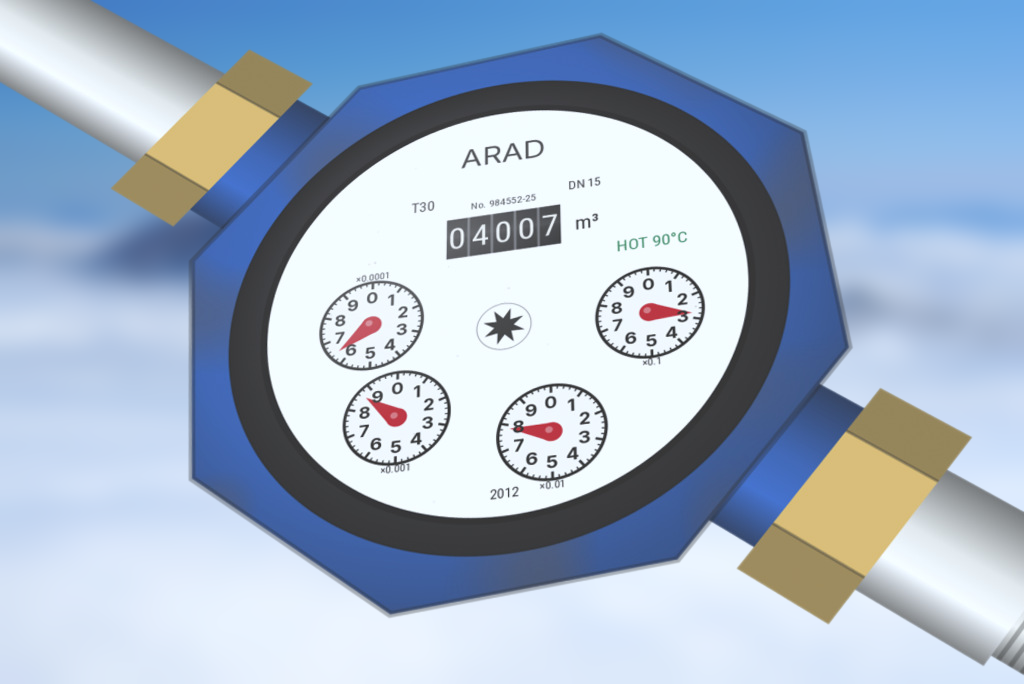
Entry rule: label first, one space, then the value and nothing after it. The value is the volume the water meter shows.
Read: 4007.2786 m³
